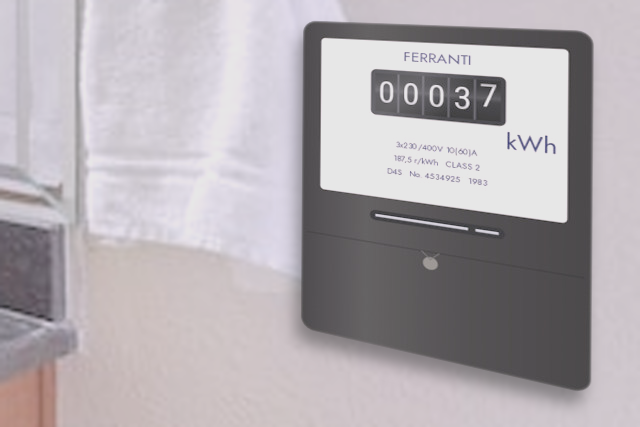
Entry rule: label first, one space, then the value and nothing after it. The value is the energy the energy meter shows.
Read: 37 kWh
